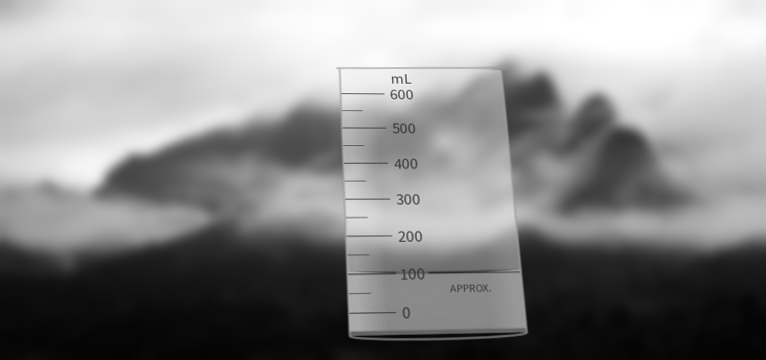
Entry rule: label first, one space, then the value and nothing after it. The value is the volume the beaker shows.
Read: 100 mL
